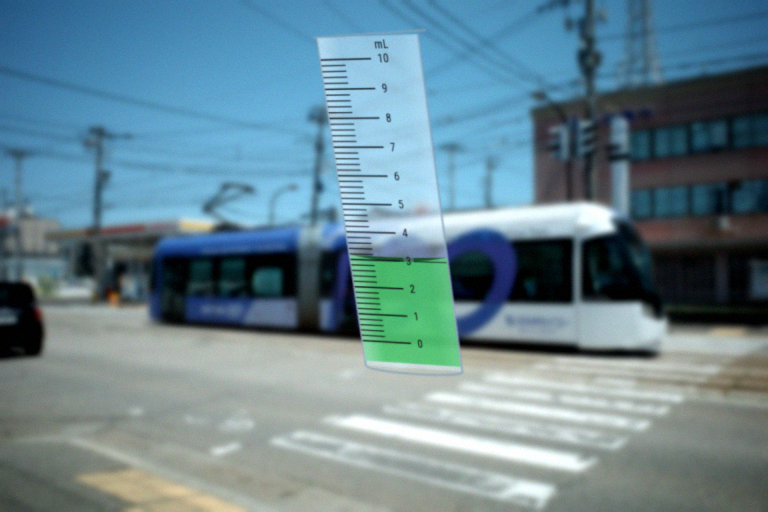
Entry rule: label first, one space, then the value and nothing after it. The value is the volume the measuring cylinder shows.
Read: 3 mL
